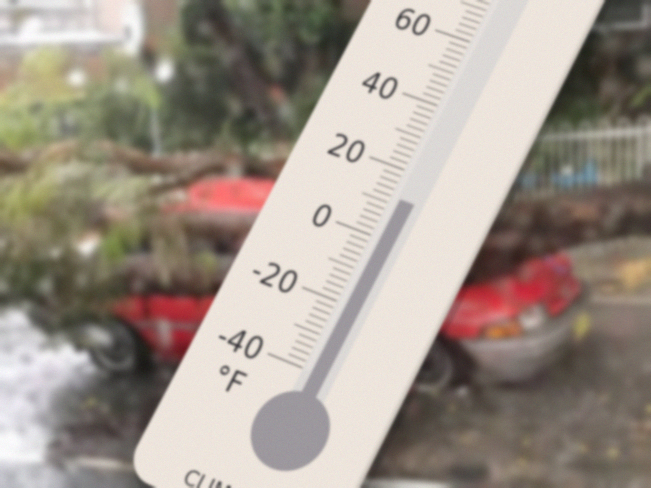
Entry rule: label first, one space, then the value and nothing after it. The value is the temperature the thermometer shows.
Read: 12 °F
